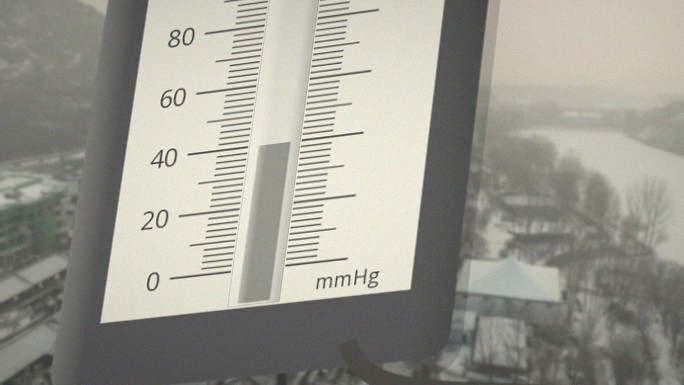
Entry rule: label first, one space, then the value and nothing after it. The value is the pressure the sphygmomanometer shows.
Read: 40 mmHg
